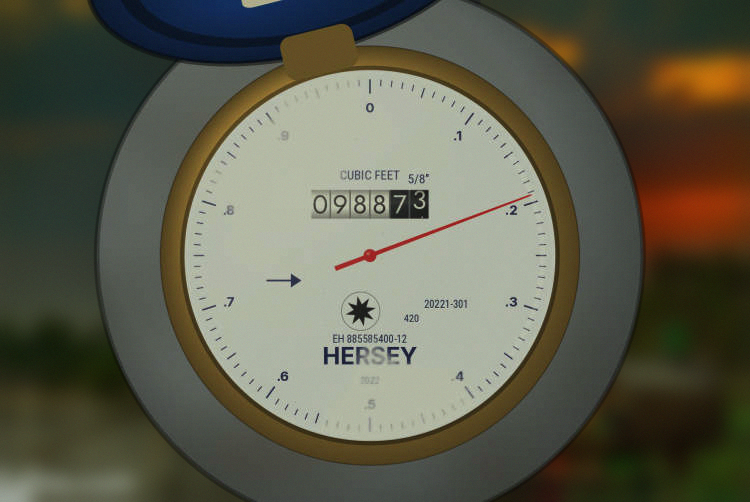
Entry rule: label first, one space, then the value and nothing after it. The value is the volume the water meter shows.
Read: 98873.19 ft³
